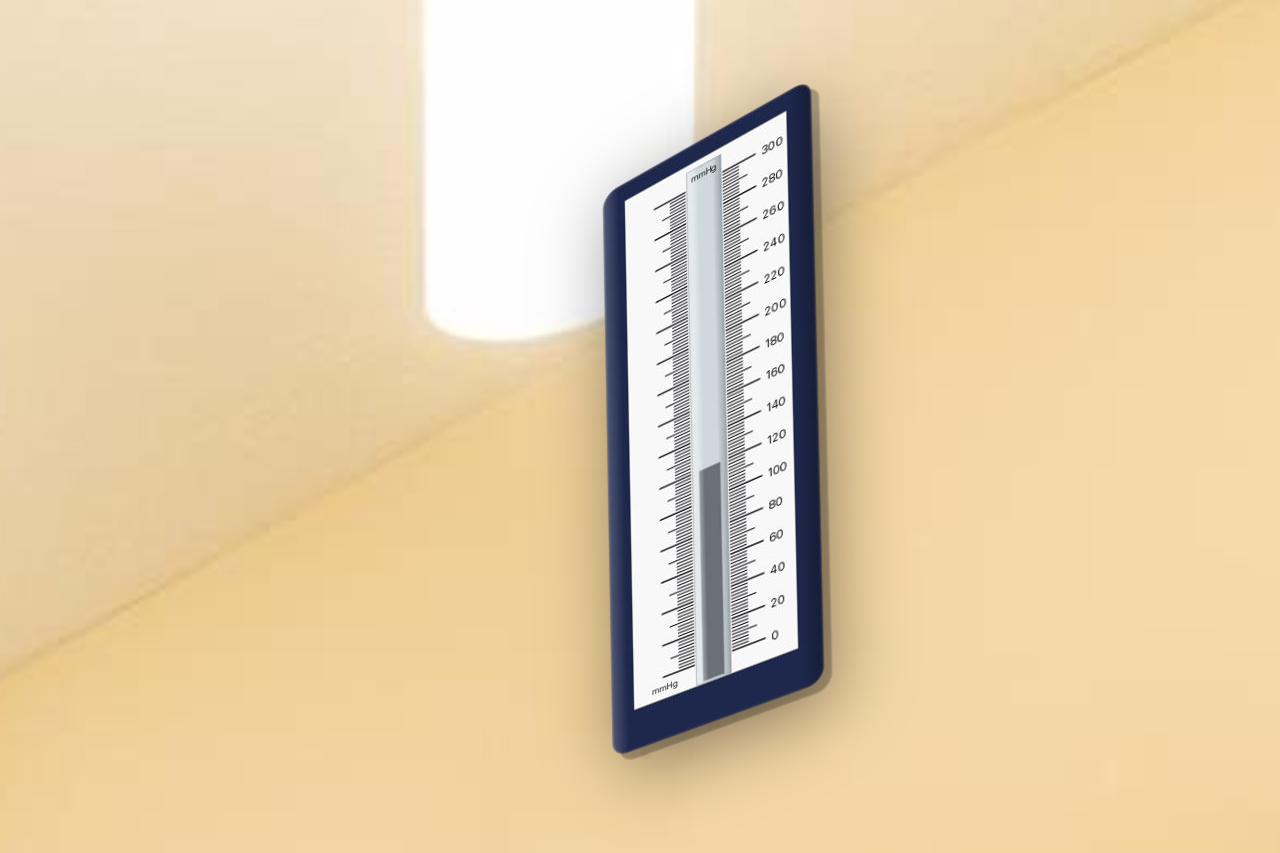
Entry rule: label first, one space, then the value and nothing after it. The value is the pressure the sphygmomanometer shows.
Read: 120 mmHg
